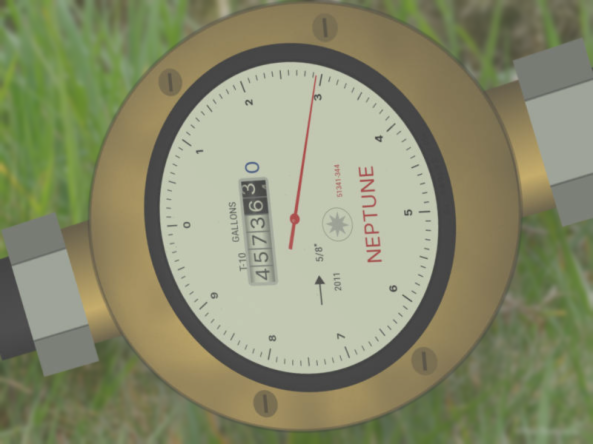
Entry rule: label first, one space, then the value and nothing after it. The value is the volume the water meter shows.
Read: 4573632.9 gal
